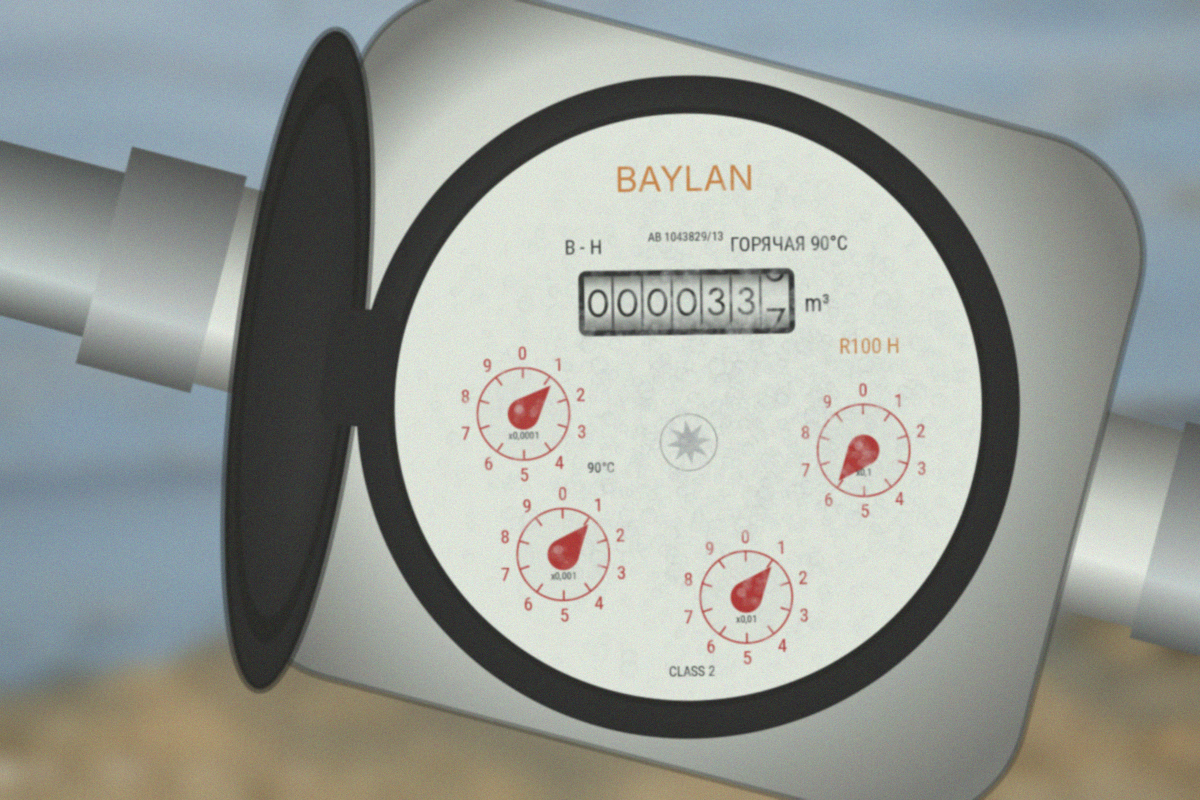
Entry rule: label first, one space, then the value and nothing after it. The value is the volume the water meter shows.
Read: 336.6111 m³
